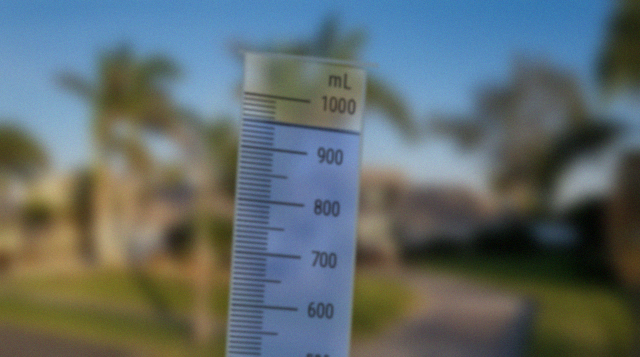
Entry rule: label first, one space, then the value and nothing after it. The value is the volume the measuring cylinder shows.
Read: 950 mL
